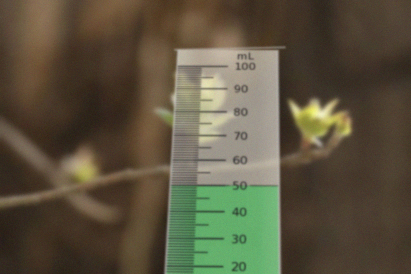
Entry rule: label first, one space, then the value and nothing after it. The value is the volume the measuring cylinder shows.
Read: 50 mL
